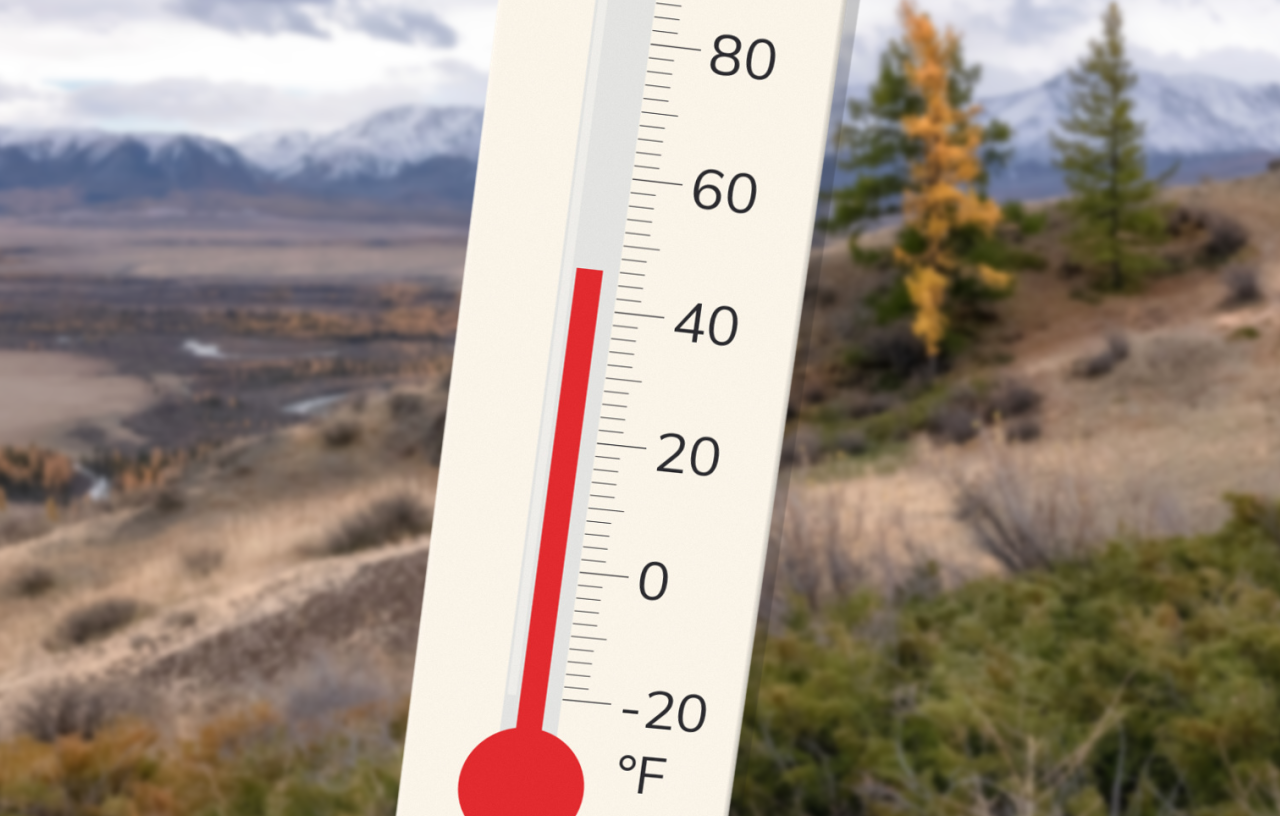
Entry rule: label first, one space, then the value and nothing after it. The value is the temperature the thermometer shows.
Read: 46 °F
